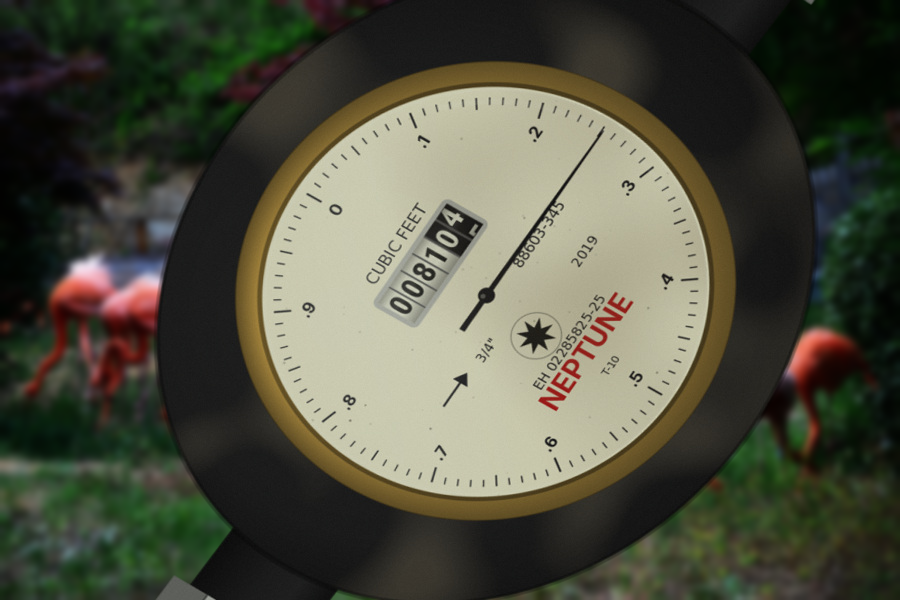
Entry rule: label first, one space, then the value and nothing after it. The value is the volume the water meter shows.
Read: 8104.25 ft³
